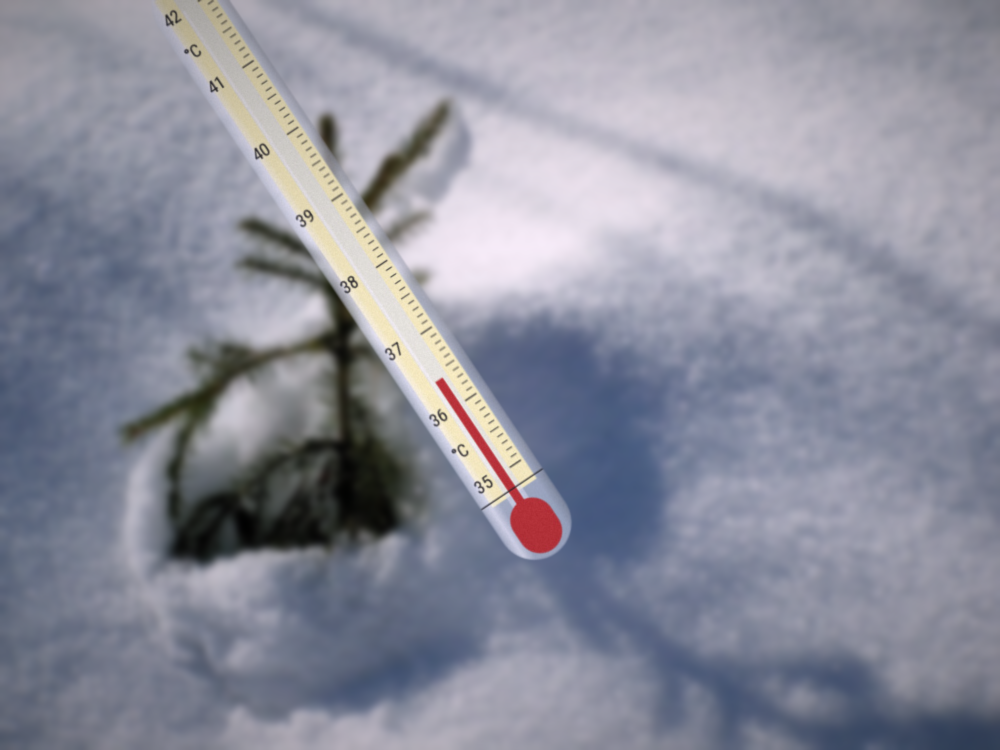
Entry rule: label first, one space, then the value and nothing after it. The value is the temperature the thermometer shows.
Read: 36.4 °C
